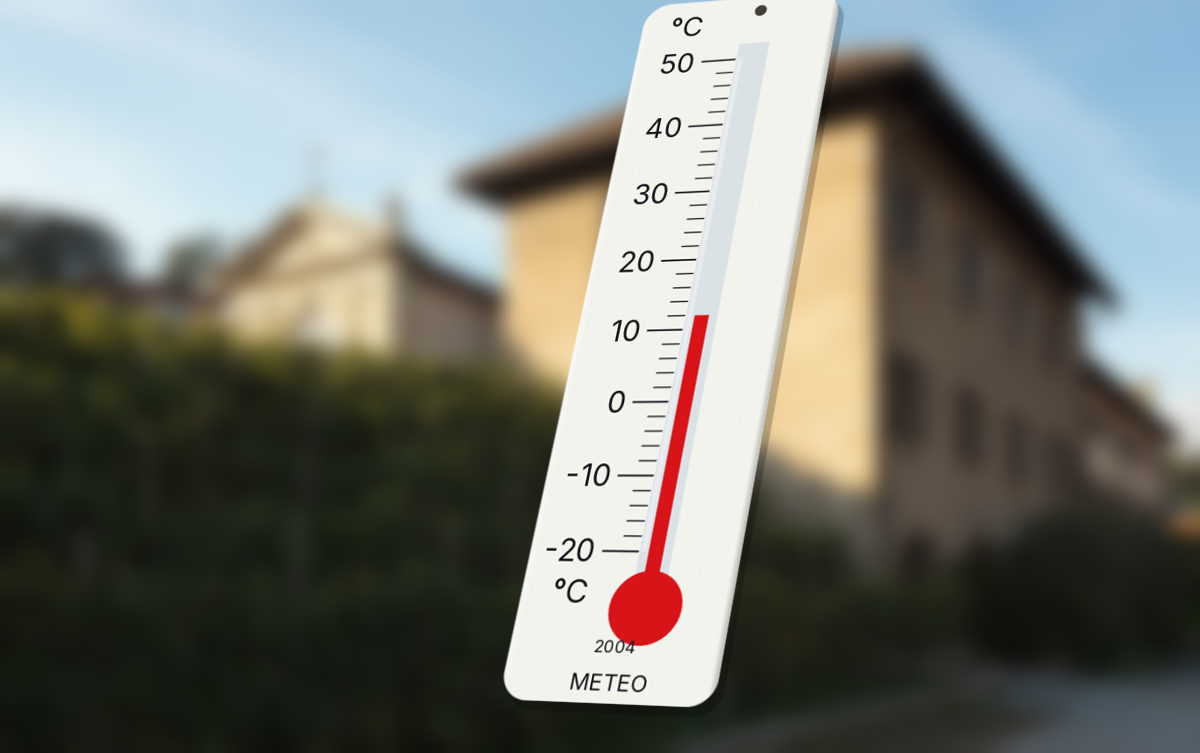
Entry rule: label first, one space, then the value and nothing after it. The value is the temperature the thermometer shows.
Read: 12 °C
